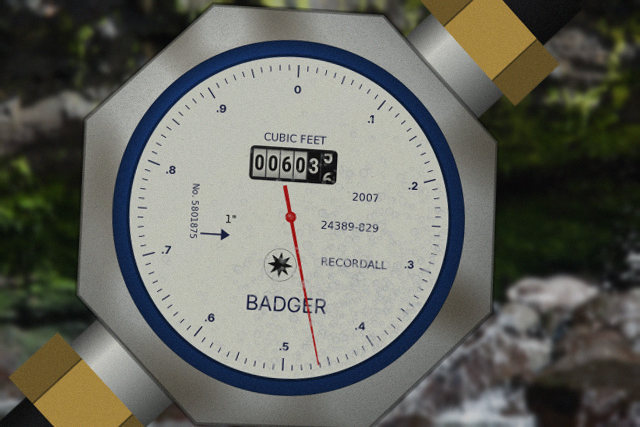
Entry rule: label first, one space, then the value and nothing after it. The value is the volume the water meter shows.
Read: 6035.46 ft³
